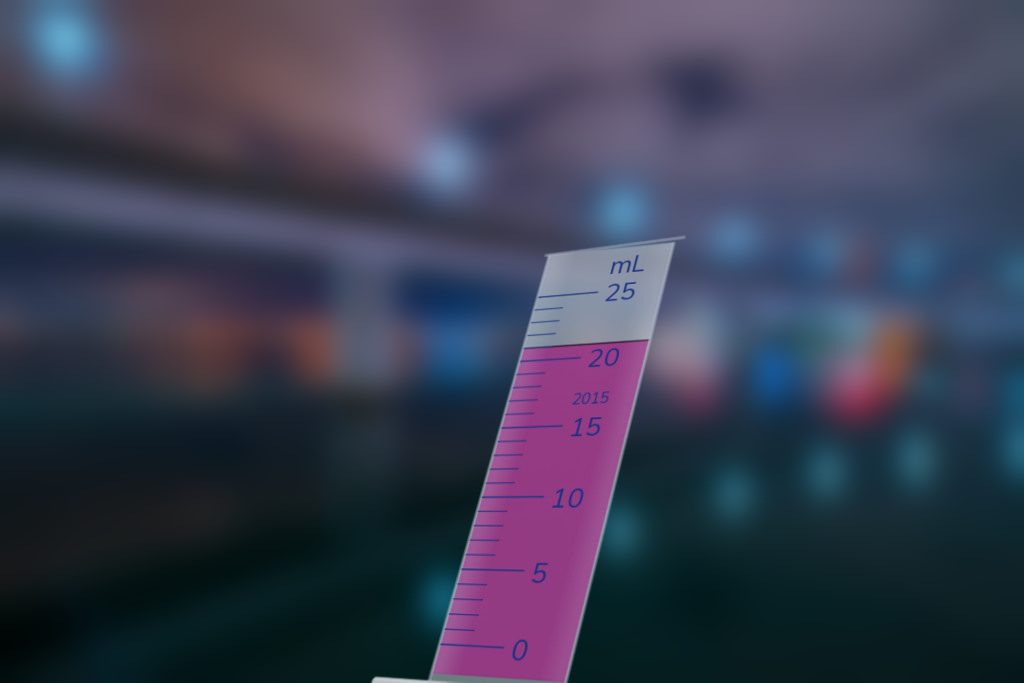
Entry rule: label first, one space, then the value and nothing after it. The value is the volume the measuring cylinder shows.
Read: 21 mL
